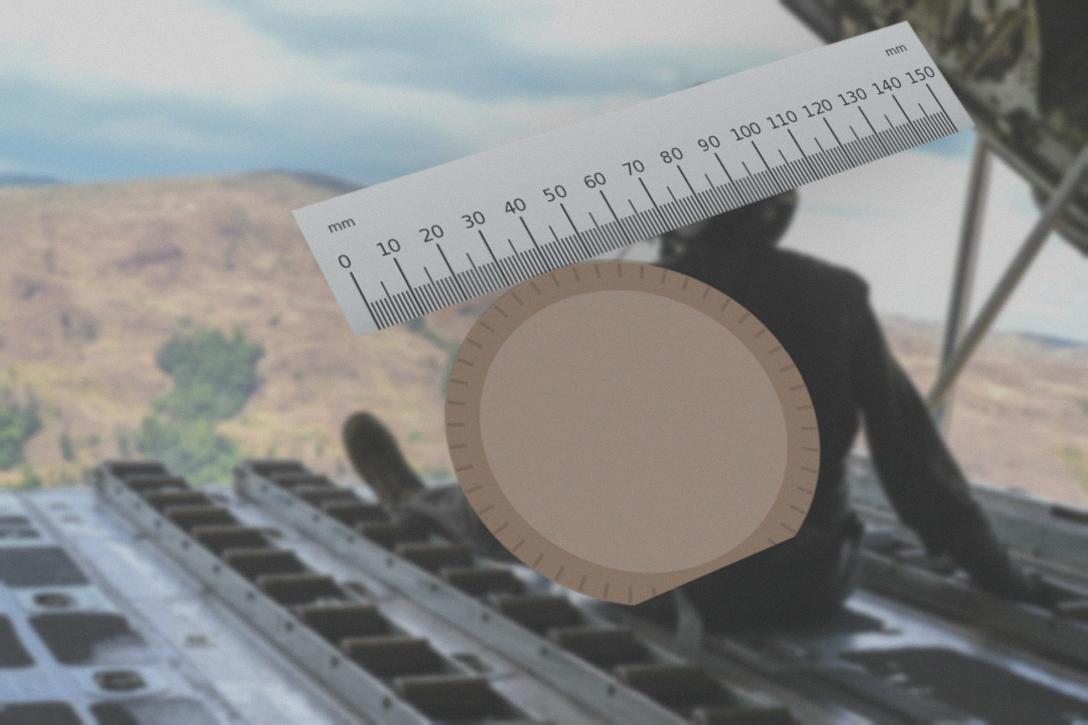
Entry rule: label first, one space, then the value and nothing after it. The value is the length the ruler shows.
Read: 80 mm
